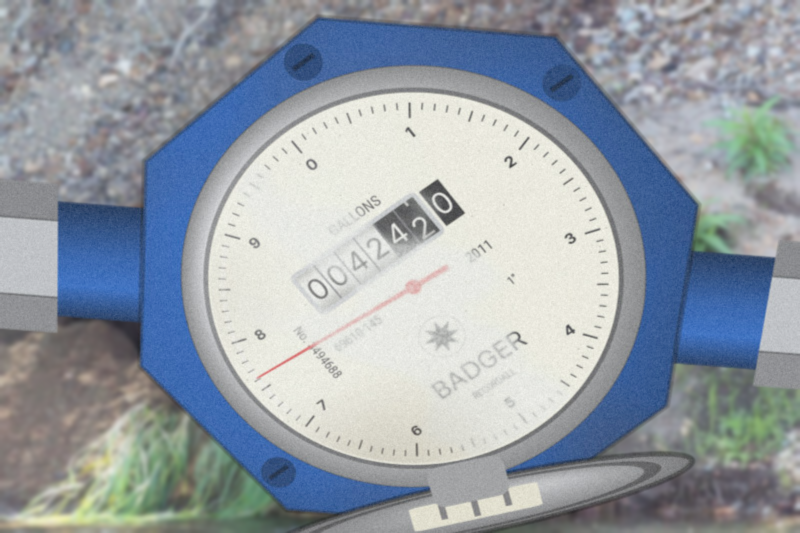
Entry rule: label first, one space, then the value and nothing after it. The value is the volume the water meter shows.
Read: 42417.6 gal
